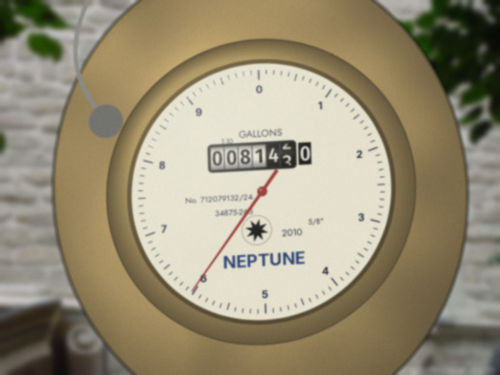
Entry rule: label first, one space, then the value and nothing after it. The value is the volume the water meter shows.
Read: 81426.0 gal
